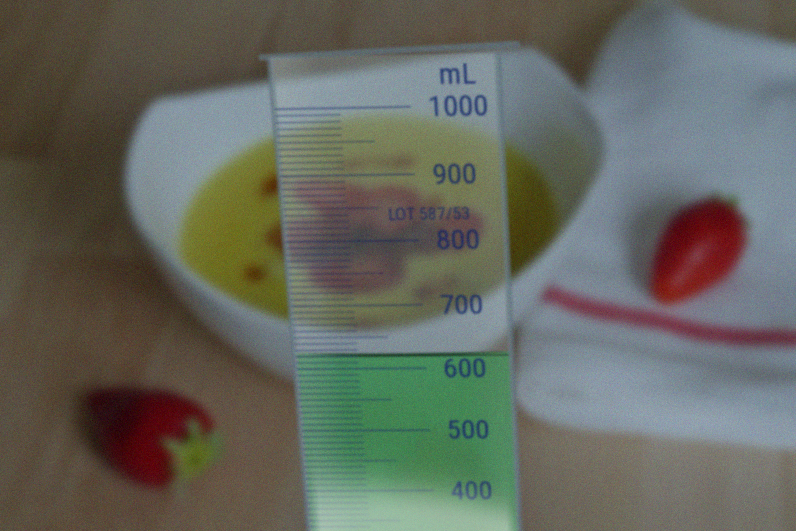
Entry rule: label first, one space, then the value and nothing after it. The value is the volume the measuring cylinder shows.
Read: 620 mL
